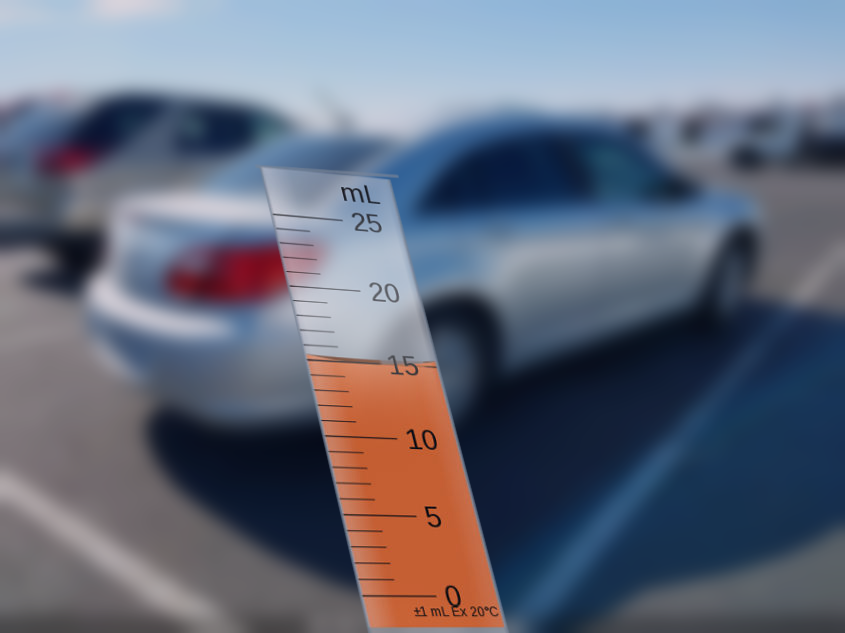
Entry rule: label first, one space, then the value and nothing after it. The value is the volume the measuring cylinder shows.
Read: 15 mL
